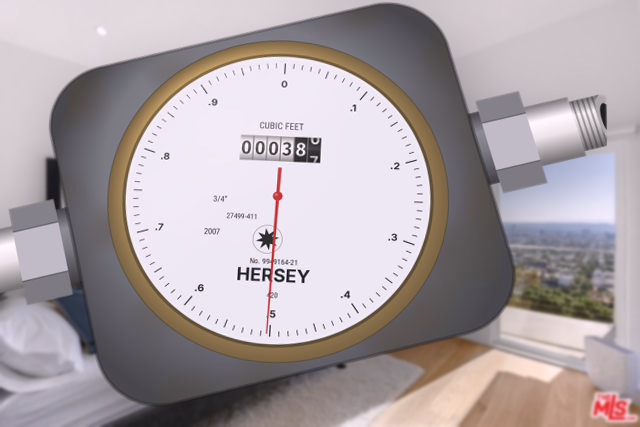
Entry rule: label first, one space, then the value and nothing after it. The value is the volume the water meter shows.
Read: 386.50 ft³
